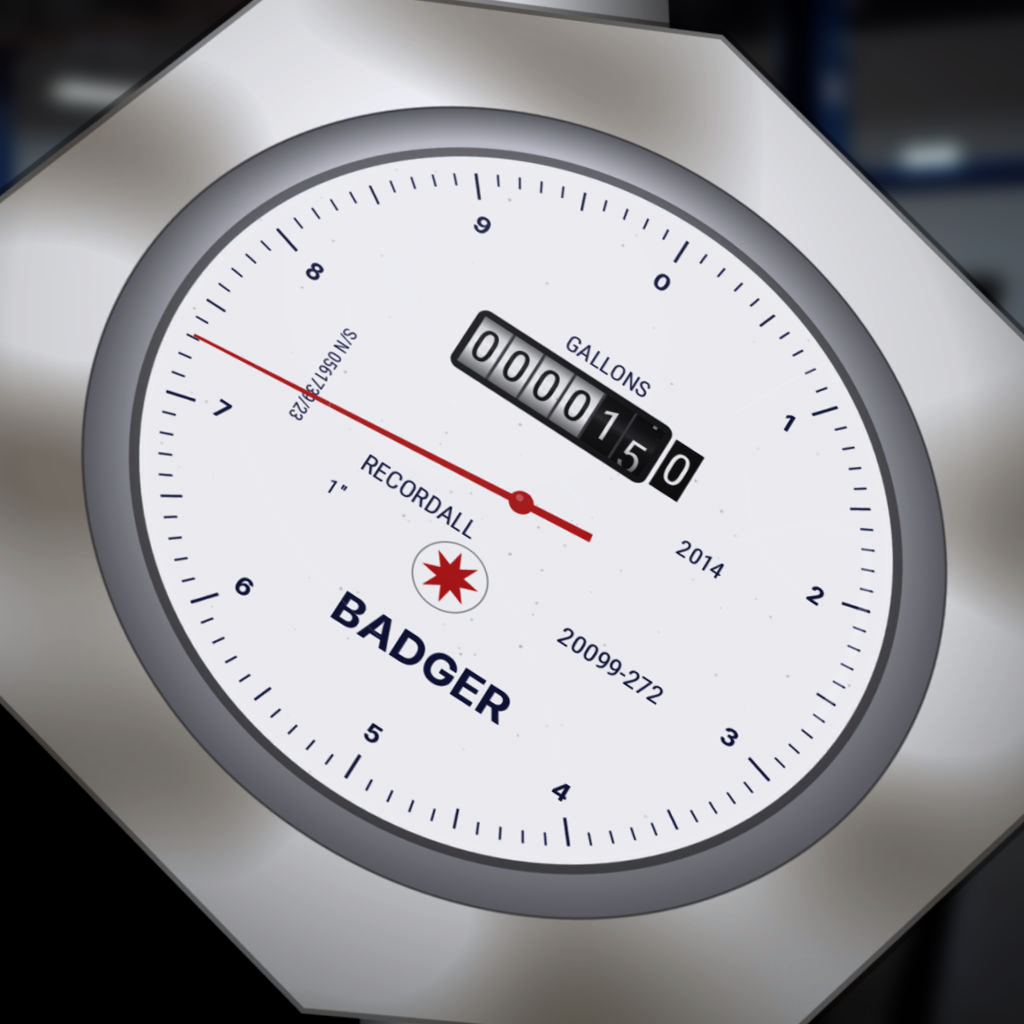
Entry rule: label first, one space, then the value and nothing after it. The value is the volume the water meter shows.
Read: 147.3 gal
